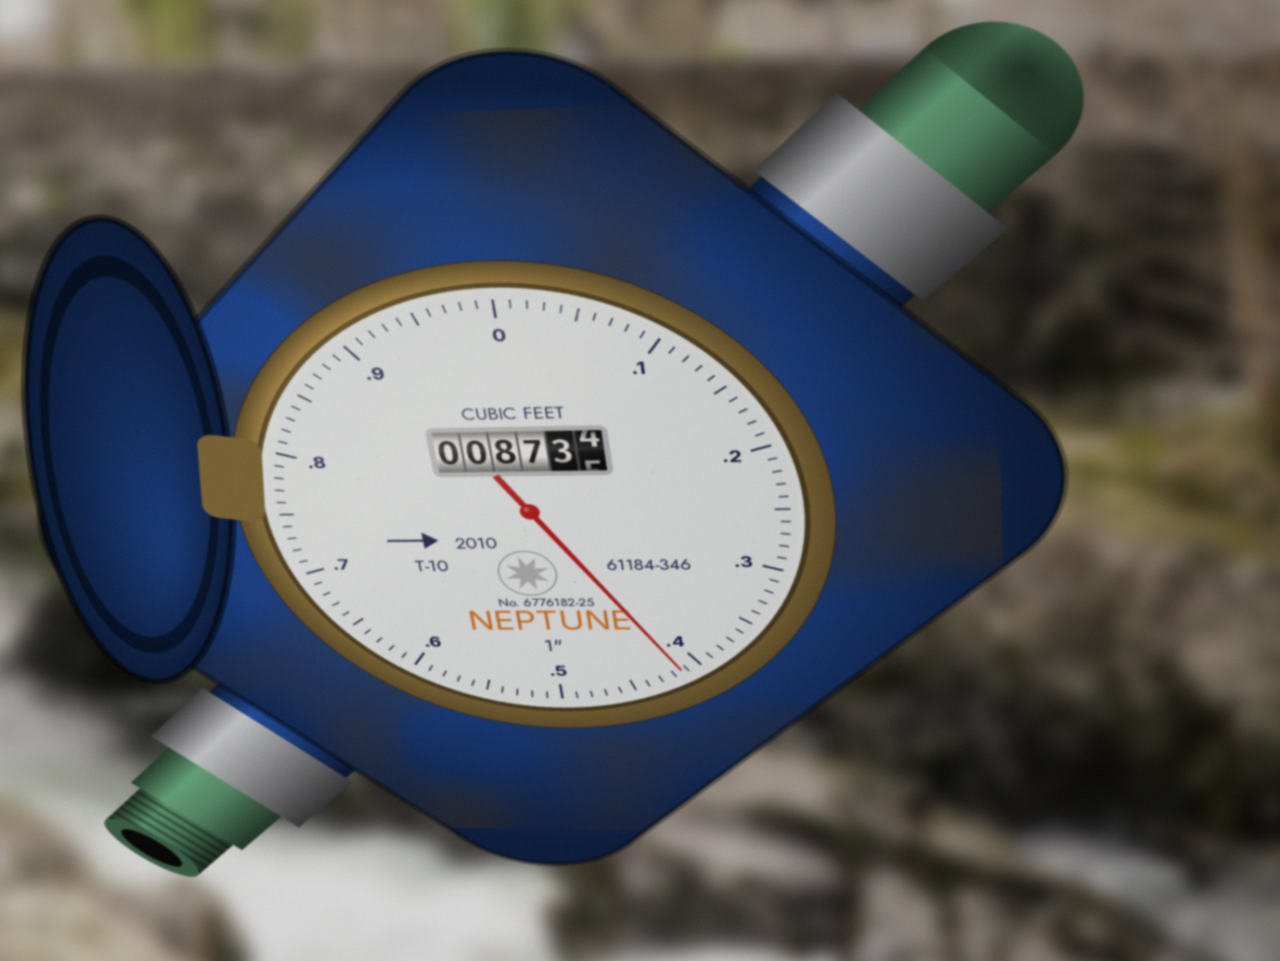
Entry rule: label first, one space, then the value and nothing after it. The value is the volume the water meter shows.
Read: 8734.41 ft³
